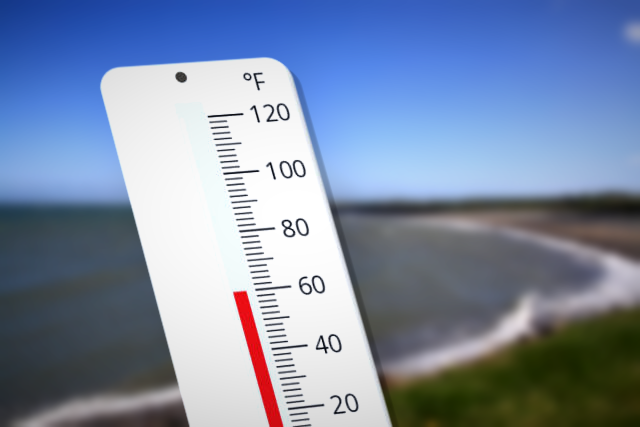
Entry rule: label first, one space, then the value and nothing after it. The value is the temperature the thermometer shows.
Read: 60 °F
